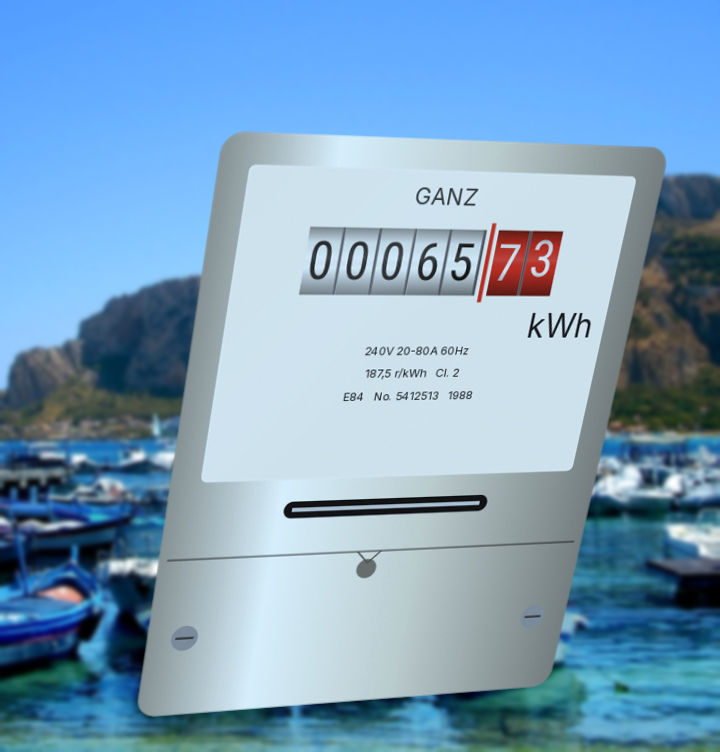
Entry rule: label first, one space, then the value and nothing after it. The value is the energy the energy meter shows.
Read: 65.73 kWh
